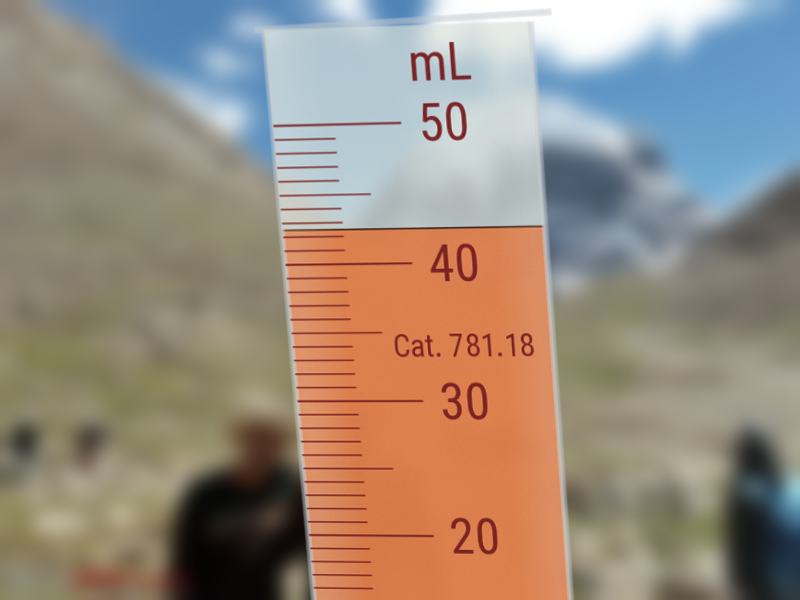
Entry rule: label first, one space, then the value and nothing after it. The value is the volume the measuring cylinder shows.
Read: 42.5 mL
